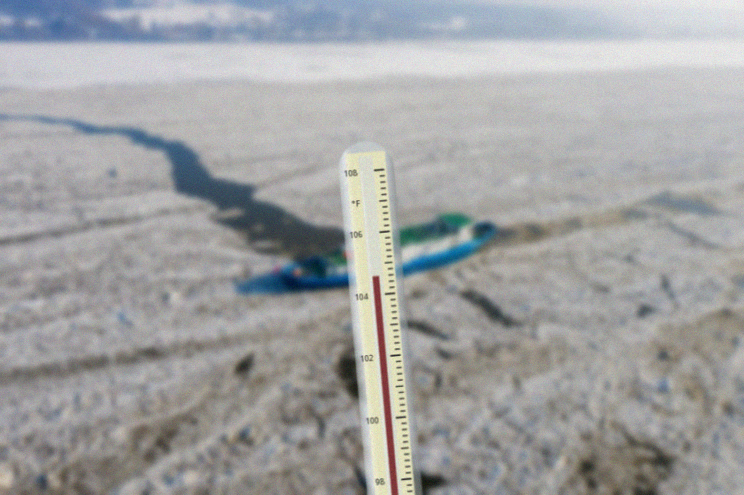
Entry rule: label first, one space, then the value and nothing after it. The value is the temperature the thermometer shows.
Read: 104.6 °F
